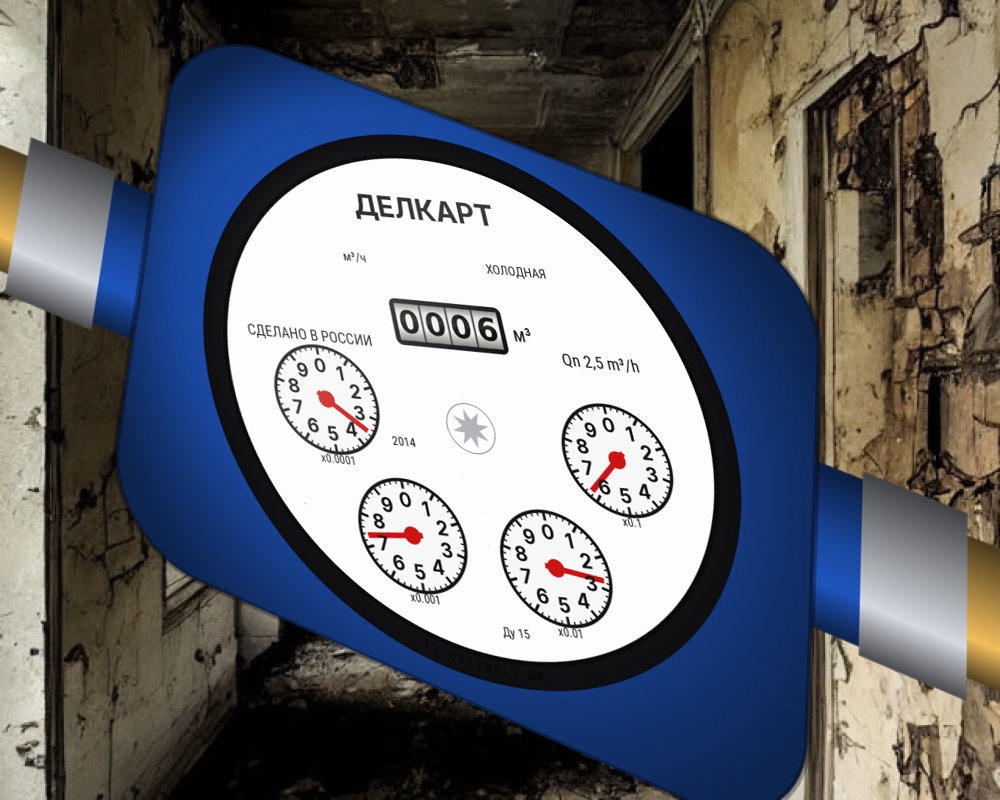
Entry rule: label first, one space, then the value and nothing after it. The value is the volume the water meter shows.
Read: 6.6273 m³
